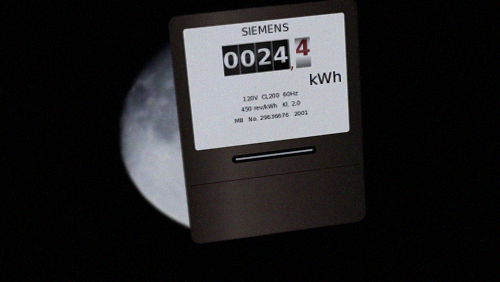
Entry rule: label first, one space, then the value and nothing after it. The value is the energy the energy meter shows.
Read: 24.4 kWh
